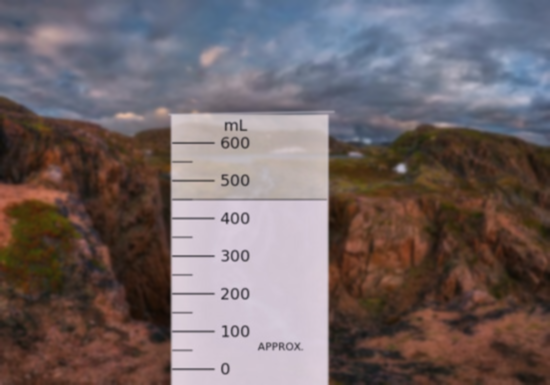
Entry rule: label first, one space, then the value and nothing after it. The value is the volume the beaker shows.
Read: 450 mL
